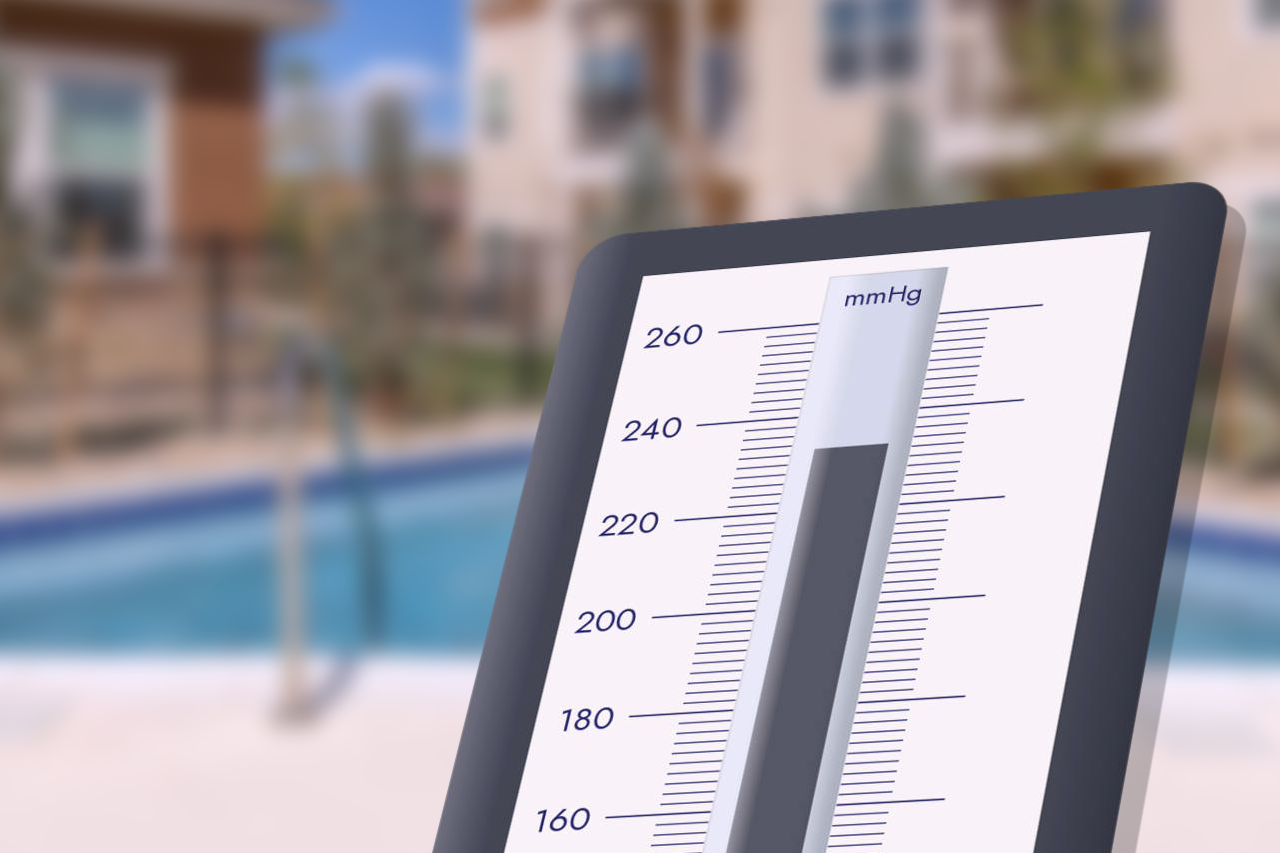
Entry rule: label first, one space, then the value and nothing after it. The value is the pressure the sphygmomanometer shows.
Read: 233 mmHg
